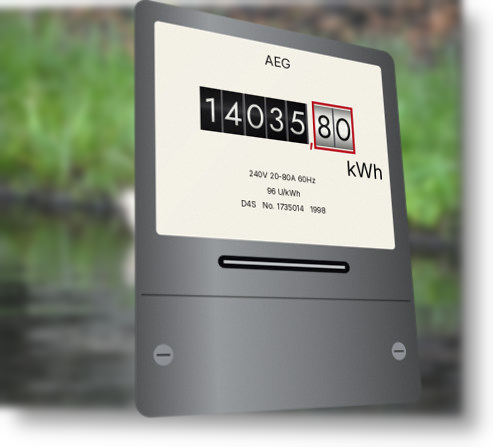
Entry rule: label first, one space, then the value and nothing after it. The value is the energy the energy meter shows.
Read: 14035.80 kWh
